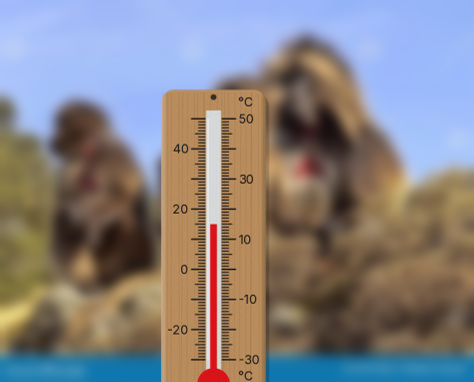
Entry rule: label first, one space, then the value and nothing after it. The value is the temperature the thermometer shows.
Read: 15 °C
